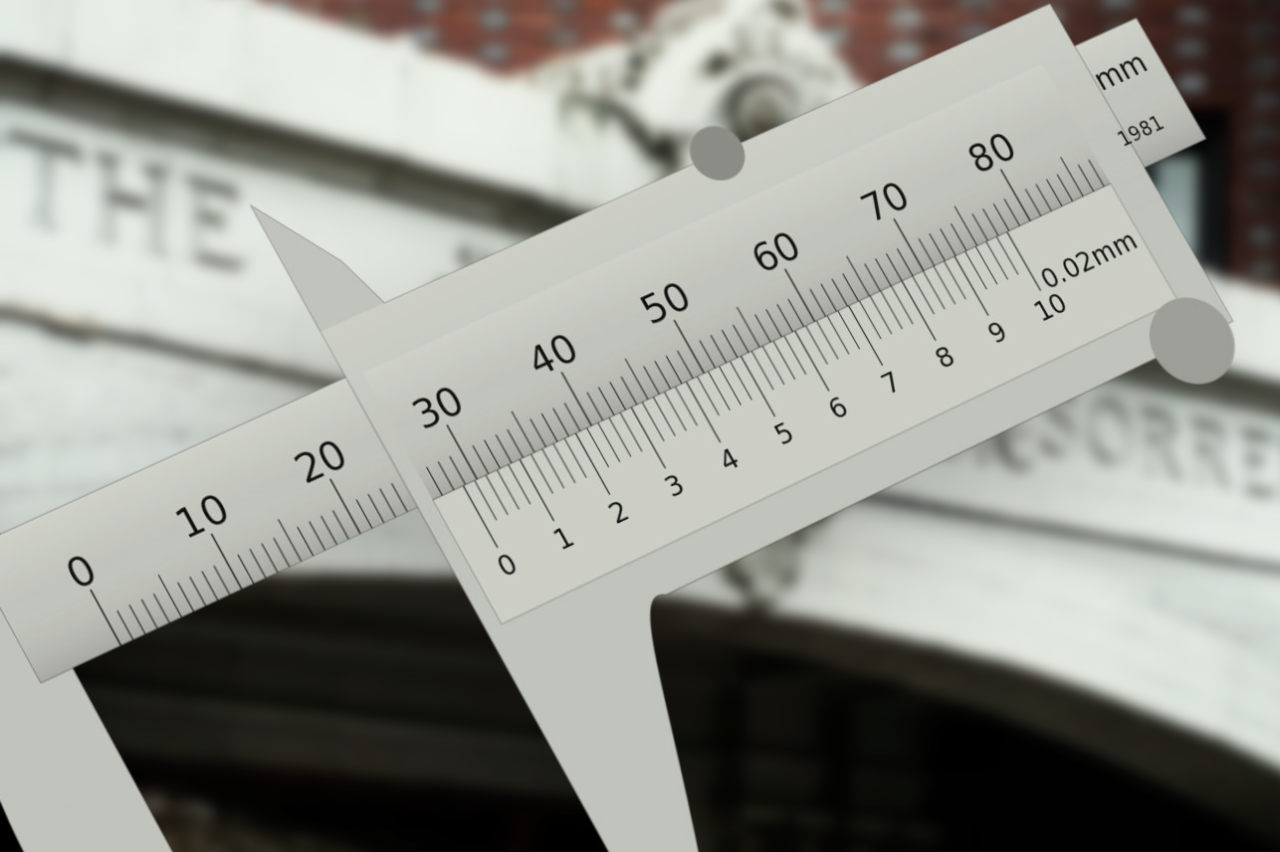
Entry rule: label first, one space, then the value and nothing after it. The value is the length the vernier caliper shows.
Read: 28.8 mm
